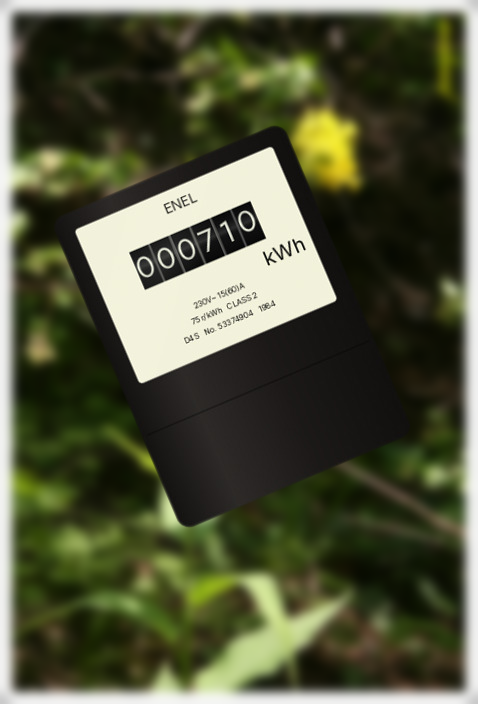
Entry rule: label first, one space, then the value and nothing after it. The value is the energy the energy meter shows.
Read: 710 kWh
